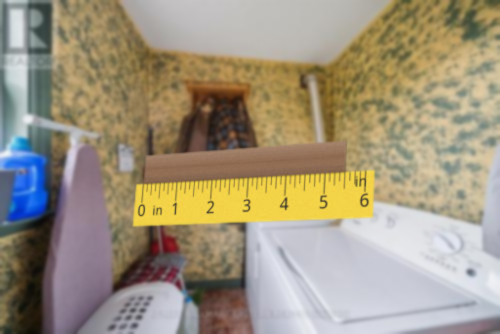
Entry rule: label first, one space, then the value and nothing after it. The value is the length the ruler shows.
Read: 5.5 in
